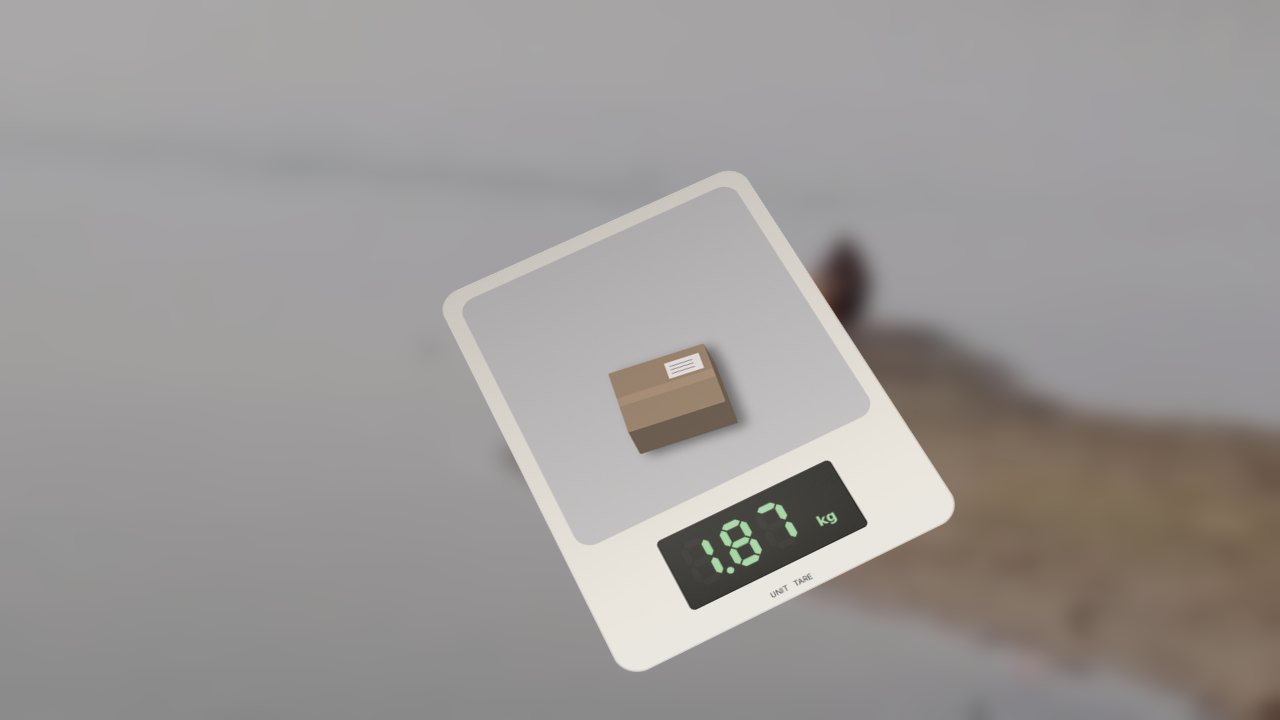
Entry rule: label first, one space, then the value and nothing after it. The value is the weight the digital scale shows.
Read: 1.87 kg
